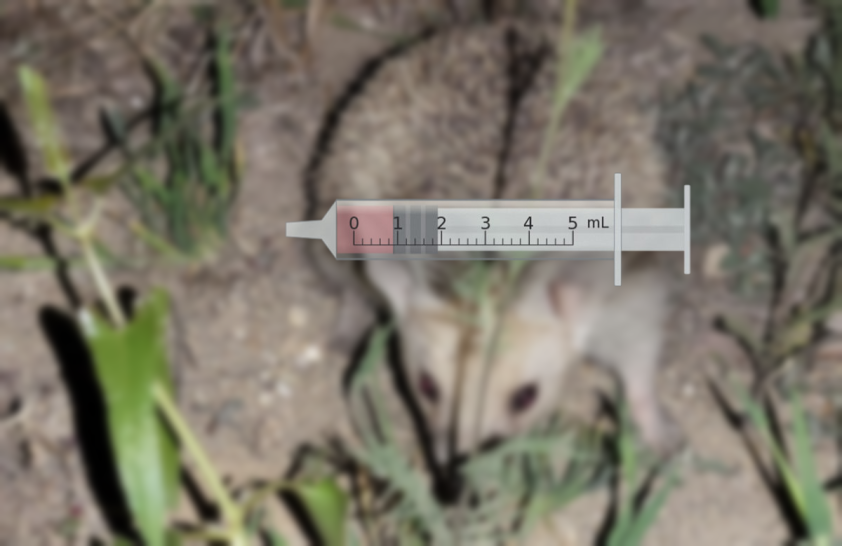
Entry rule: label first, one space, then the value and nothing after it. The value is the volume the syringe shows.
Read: 0.9 mL
